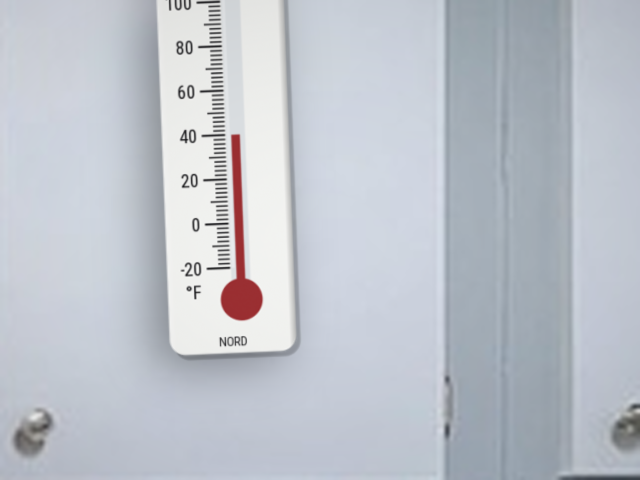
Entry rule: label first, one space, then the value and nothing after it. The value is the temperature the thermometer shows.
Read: 40 °F
